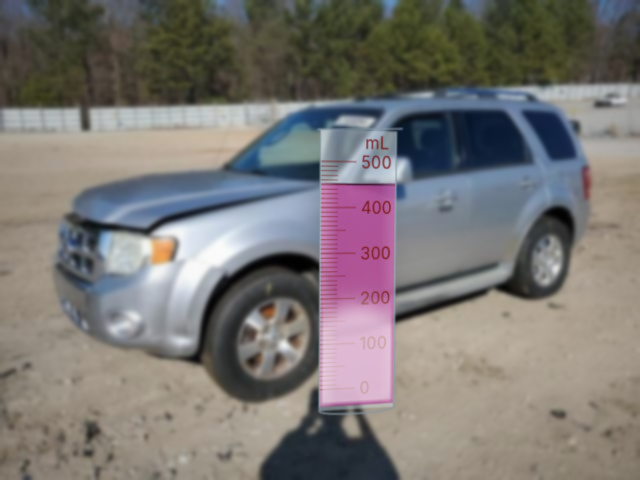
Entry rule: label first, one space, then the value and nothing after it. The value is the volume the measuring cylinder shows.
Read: 450 mL
